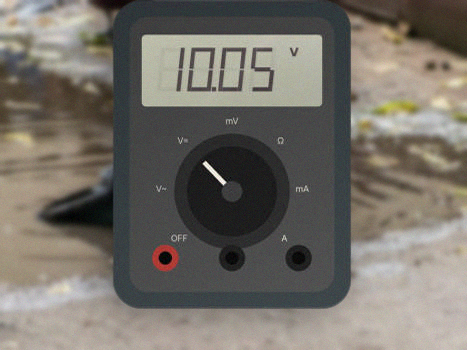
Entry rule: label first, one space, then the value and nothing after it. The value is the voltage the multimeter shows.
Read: 10.05 V
